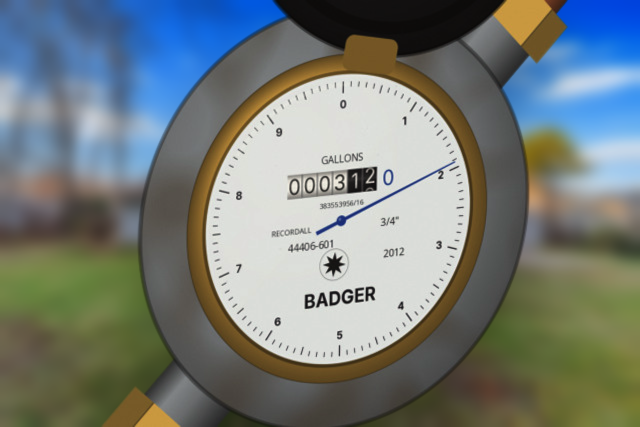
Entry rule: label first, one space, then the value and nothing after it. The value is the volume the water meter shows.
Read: 3121.9 gal
